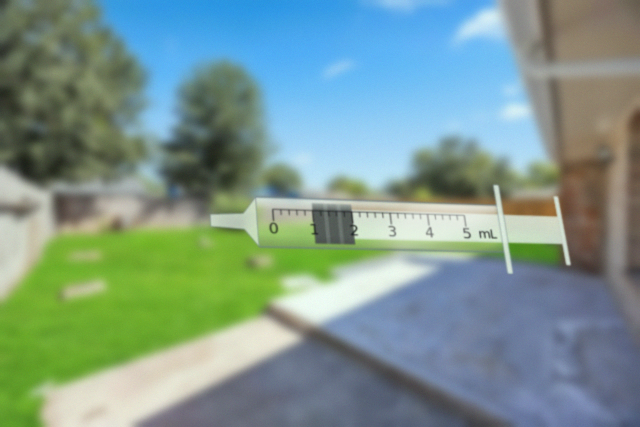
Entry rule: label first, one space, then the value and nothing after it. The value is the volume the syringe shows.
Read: 1 mL
